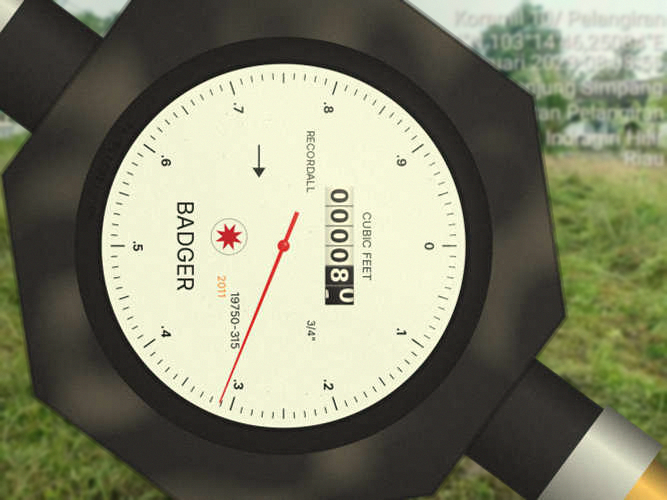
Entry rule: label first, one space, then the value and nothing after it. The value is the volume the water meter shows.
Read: 80.31 ft³
